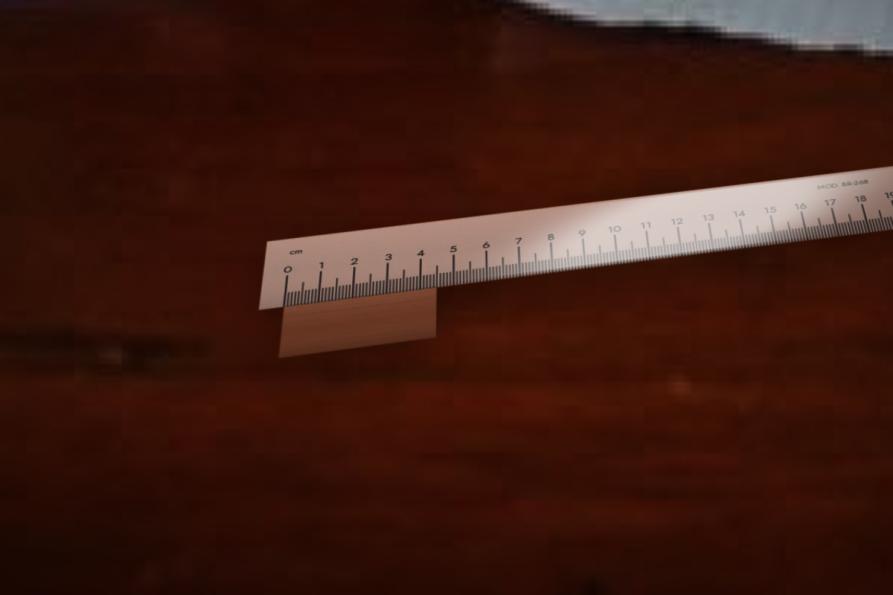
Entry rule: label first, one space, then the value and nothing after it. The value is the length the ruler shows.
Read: 4.5 cm
